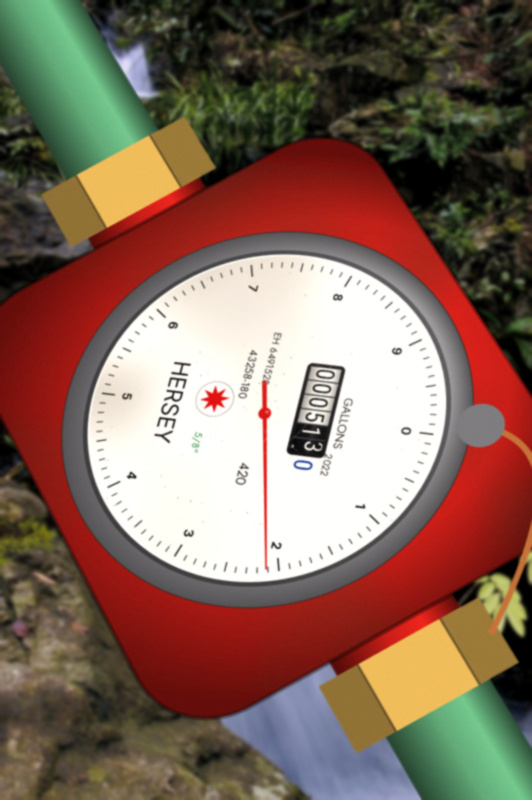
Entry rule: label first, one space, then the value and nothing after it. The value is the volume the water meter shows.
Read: 5132.1 gal
